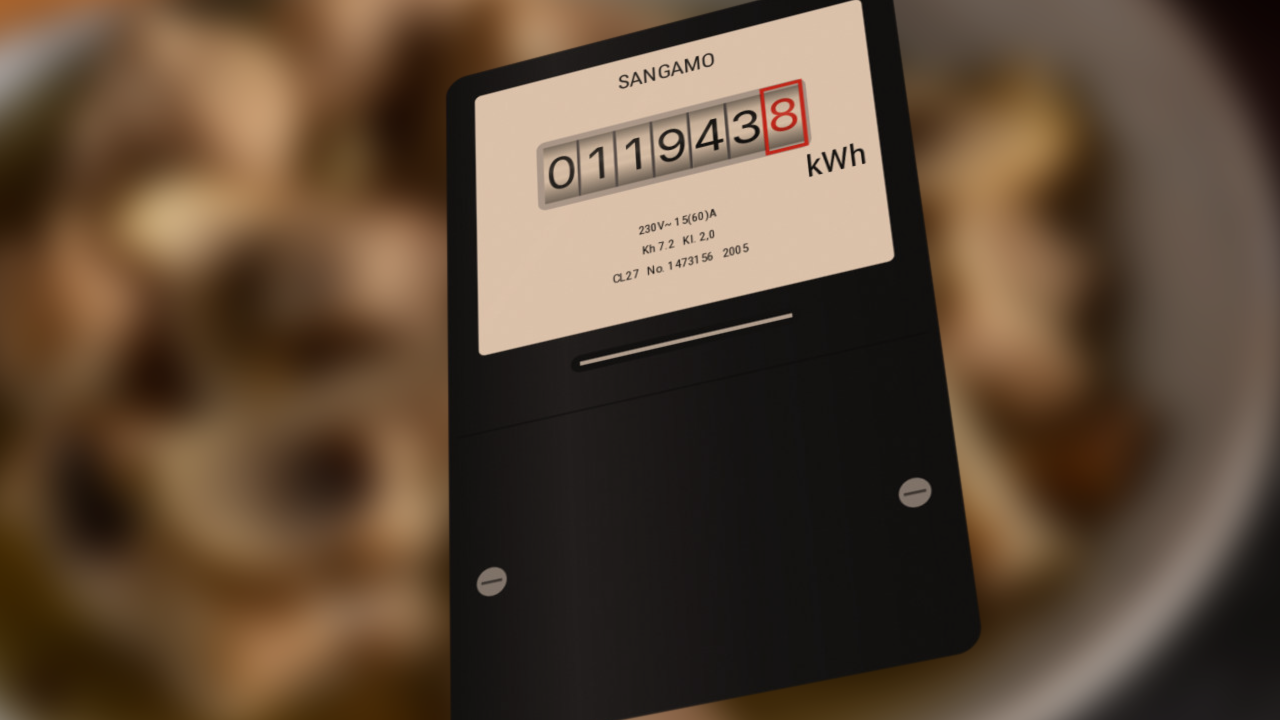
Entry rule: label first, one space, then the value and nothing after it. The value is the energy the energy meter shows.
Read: 11943.8 kWh
